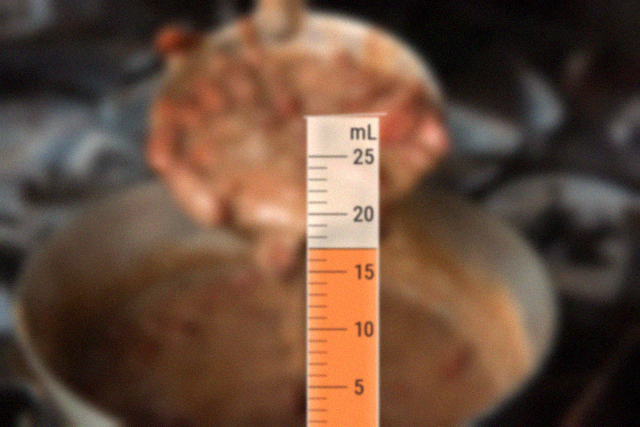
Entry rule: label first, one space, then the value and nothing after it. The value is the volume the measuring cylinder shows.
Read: 17 mL
